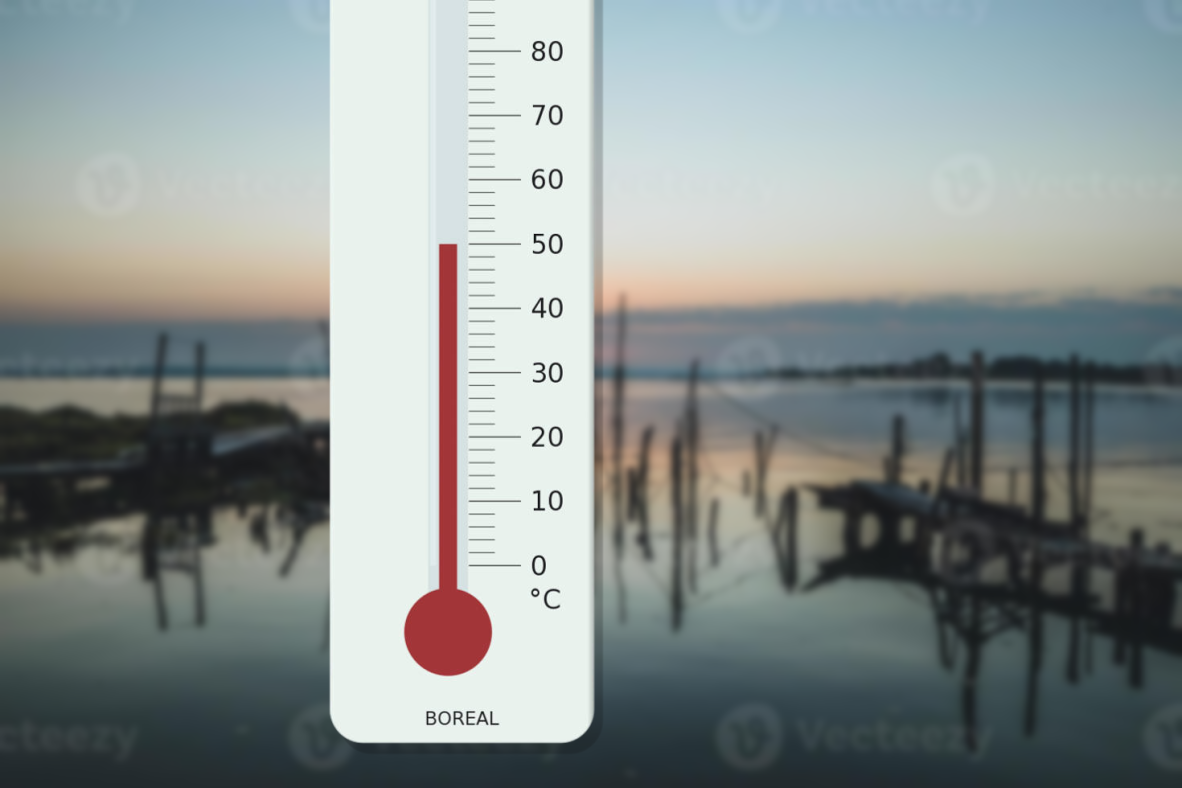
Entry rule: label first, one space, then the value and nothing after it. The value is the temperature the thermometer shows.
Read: 50 °C
